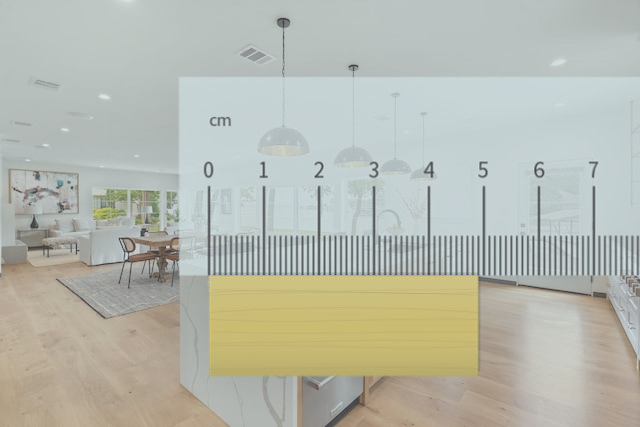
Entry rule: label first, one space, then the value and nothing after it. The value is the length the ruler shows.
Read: 4.9 cm
